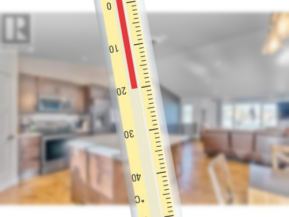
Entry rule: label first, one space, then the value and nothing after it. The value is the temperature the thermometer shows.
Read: 20 °C
